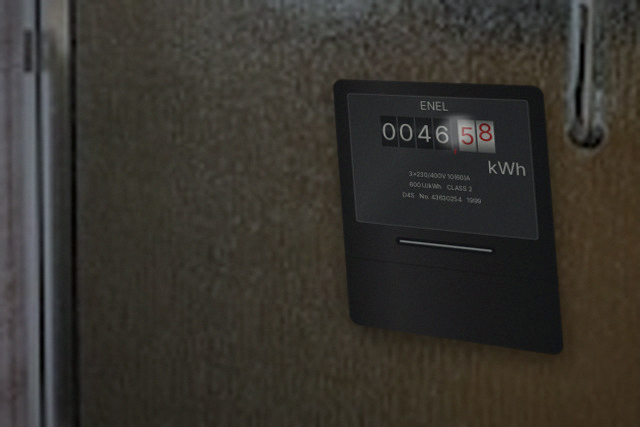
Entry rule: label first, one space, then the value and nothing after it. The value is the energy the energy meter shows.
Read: 46.58 kWh
